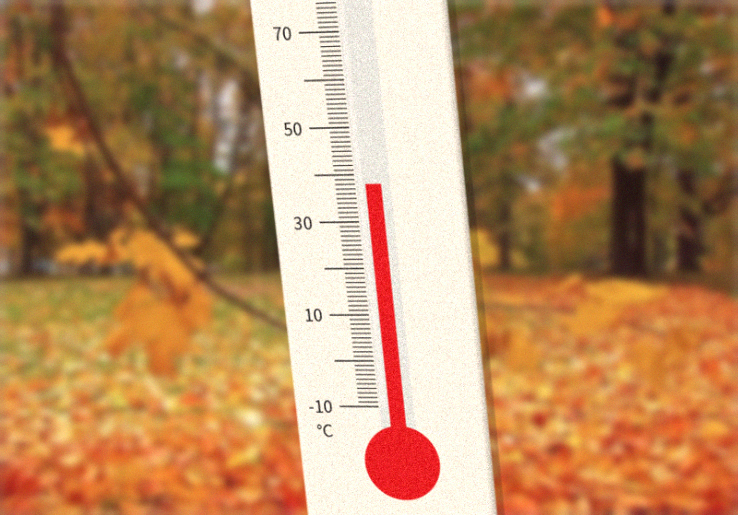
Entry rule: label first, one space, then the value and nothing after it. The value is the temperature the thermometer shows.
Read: 38 °C
